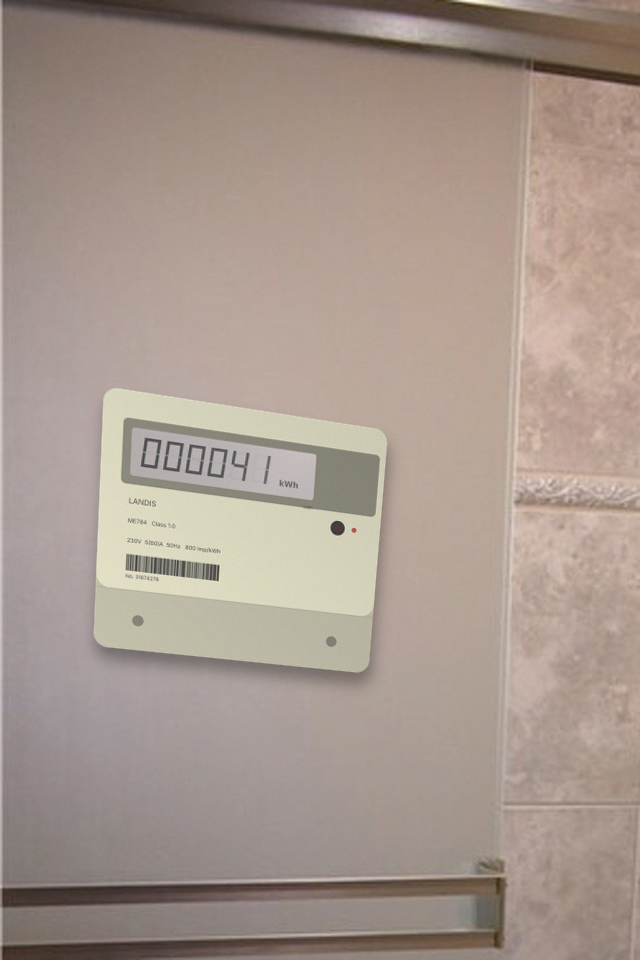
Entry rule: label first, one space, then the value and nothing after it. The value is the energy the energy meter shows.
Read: 41 kWh
